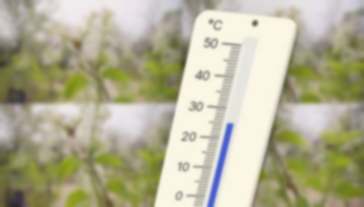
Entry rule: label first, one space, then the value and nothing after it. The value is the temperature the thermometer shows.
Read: 25 °C
